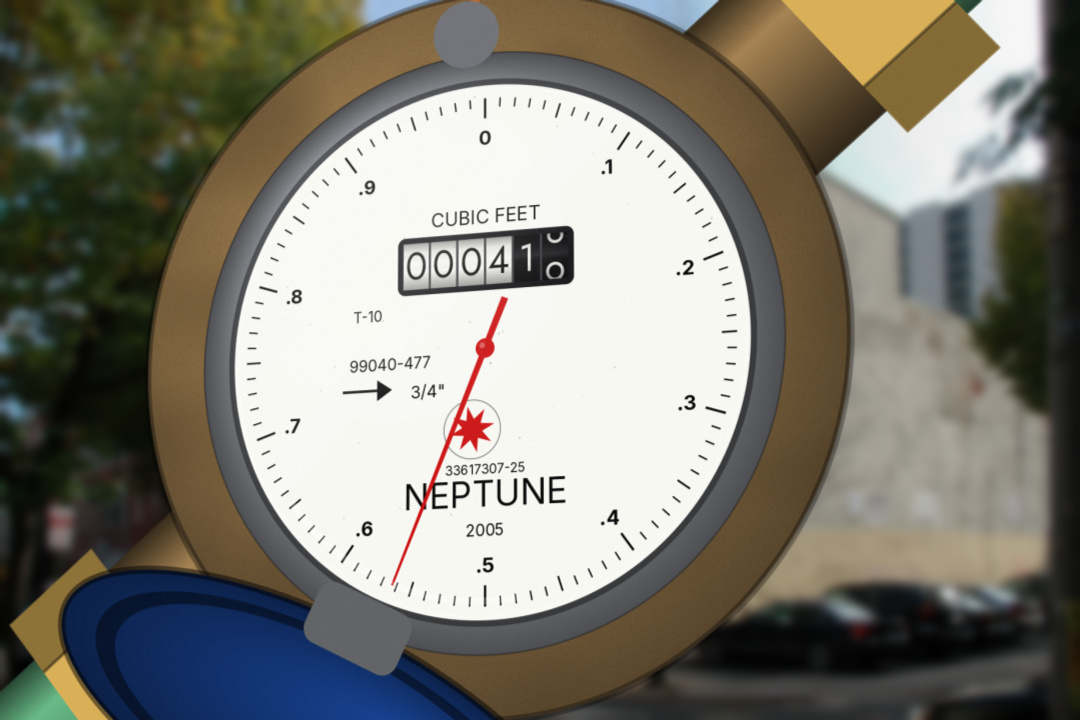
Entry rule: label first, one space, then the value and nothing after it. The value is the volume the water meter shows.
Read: 418.56 ft³
